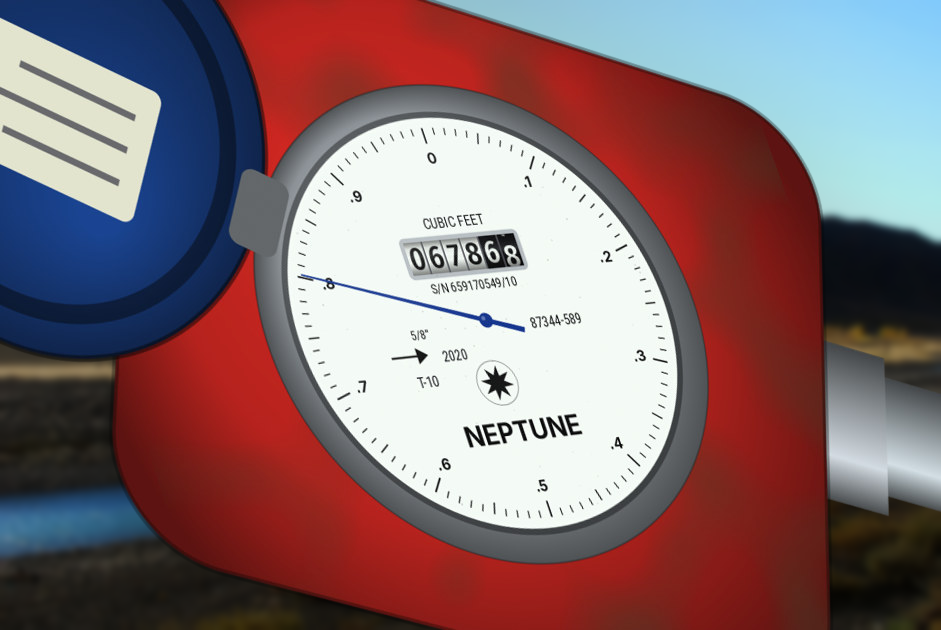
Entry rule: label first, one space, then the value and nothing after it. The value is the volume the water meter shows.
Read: 67867.80 ft³
